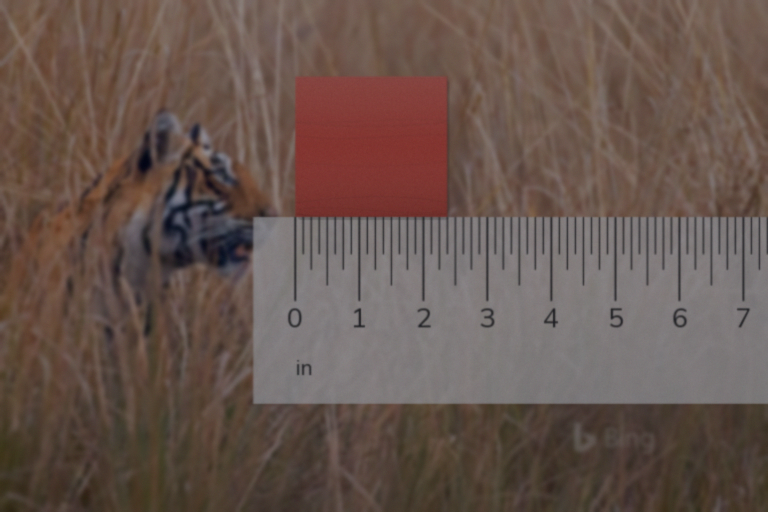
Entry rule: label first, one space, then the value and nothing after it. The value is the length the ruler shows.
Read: 2.375 in
